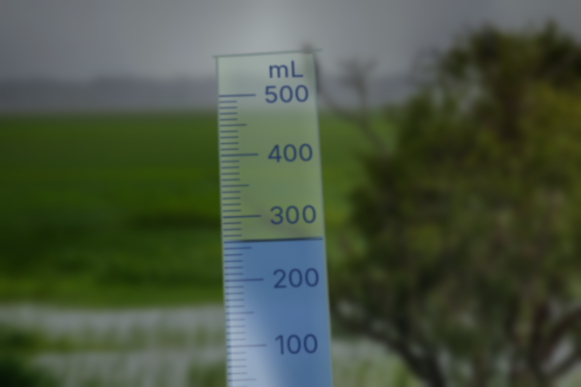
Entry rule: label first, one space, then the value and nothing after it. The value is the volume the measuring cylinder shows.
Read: 260 mL
